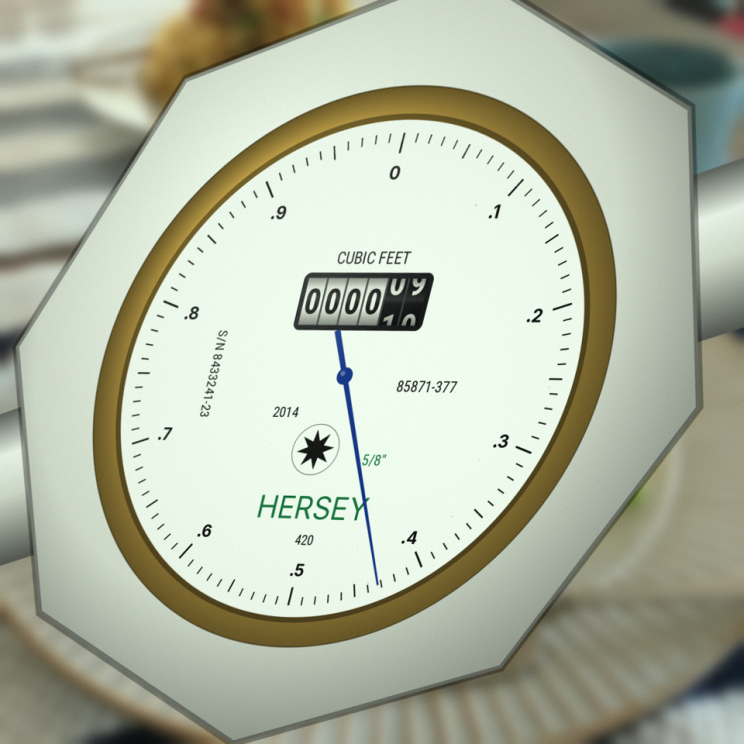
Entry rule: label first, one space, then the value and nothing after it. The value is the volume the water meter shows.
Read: 9.43 ft³
